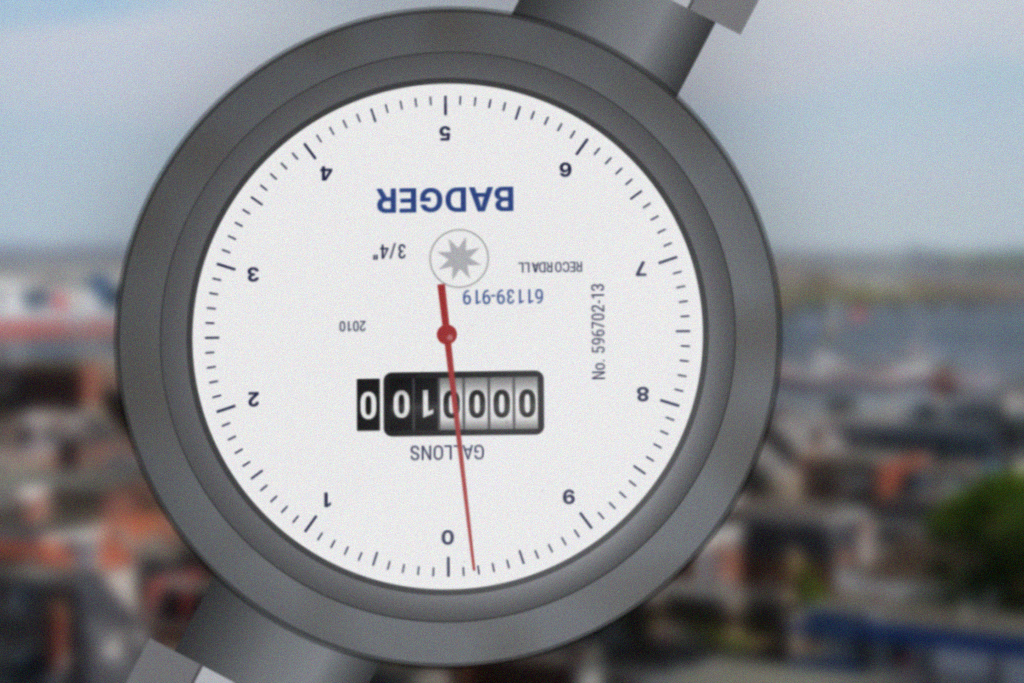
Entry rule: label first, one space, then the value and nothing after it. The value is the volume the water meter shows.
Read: 99.8 gal
